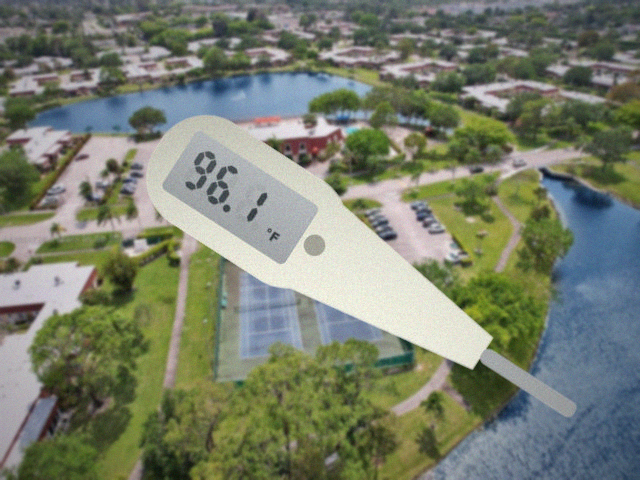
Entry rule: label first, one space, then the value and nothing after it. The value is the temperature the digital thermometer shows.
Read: 96.1 °F
